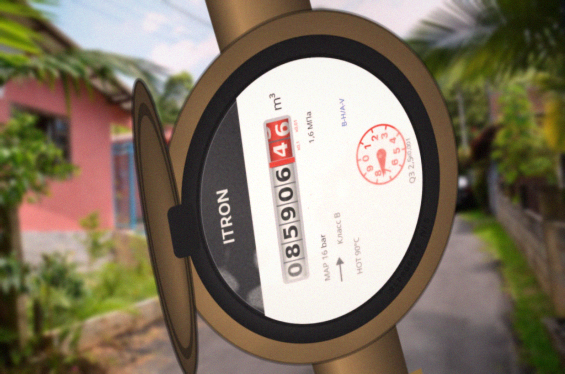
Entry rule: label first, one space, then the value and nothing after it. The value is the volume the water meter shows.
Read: 85906.457 m³
